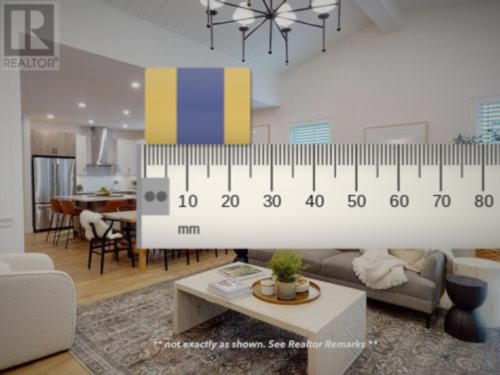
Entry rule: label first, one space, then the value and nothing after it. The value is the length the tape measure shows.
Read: 25 mm
